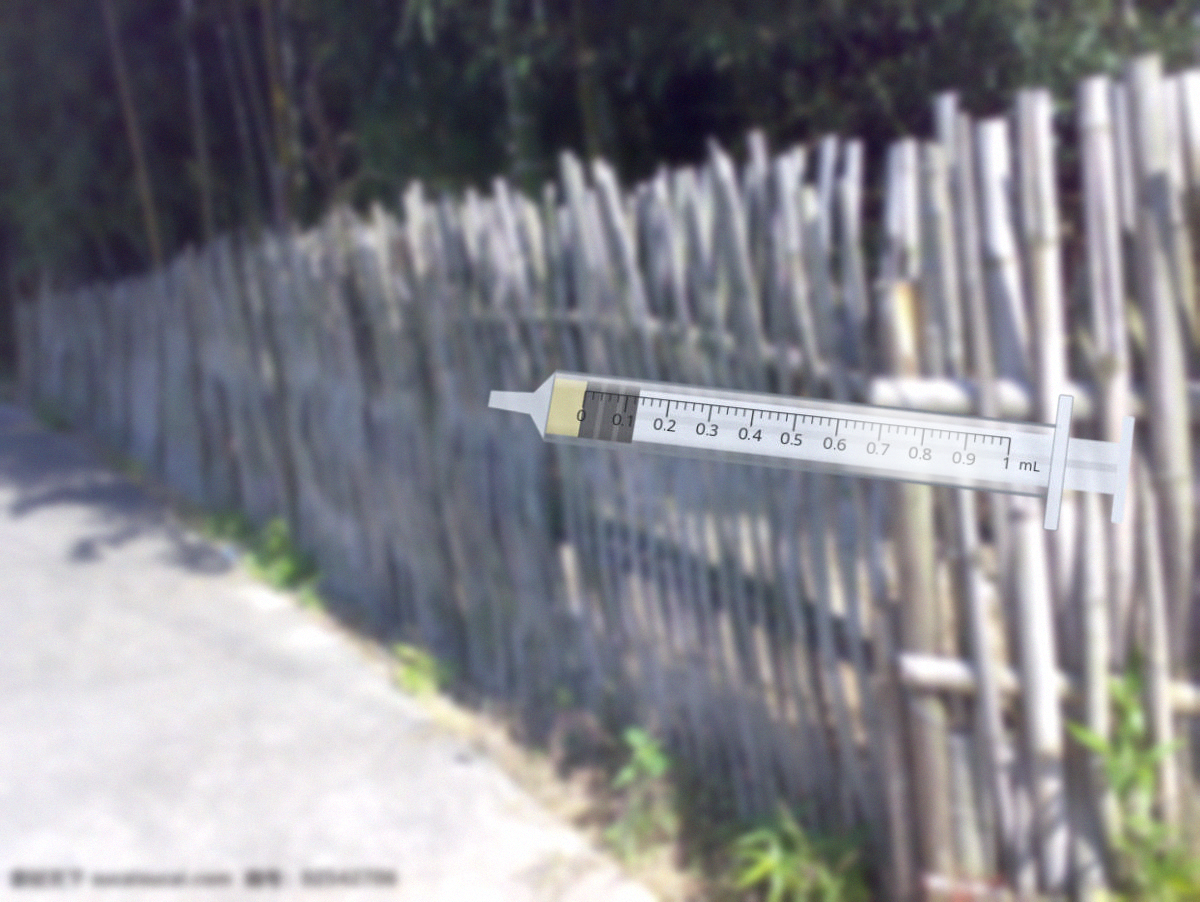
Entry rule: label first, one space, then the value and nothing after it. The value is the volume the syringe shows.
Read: 0 mL
